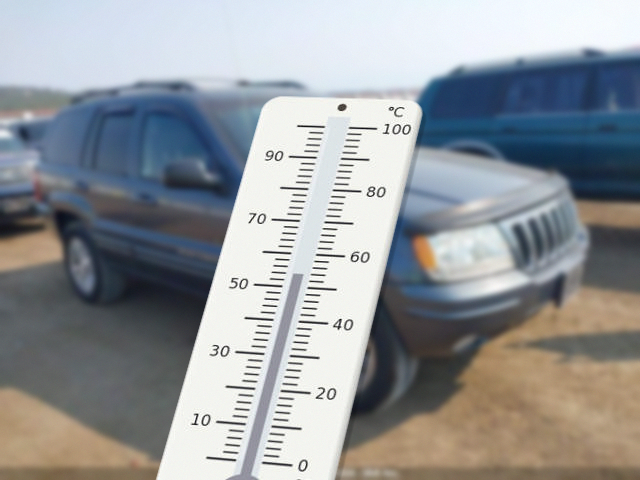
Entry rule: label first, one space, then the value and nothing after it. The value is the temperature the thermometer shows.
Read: 54 °C
